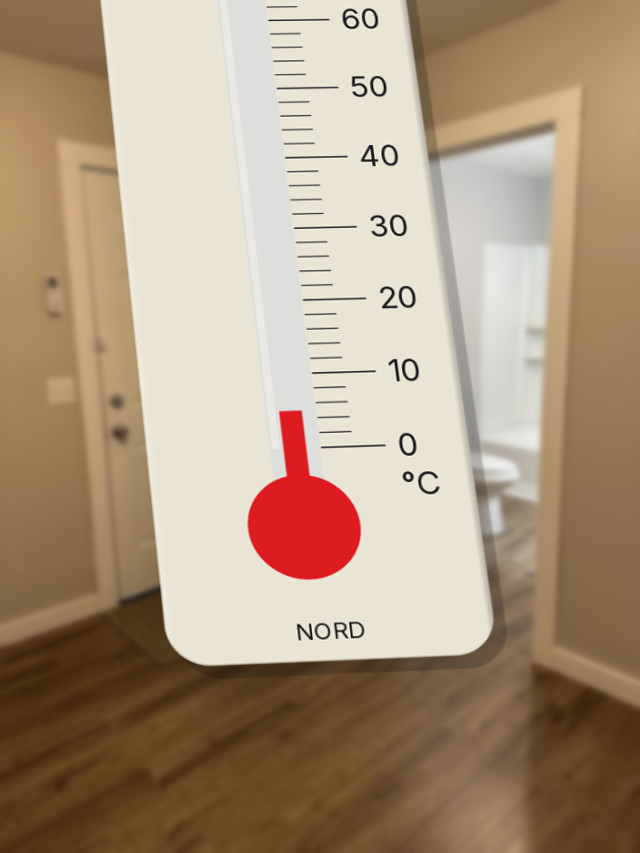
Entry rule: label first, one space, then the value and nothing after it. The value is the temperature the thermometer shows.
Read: 5 °C
